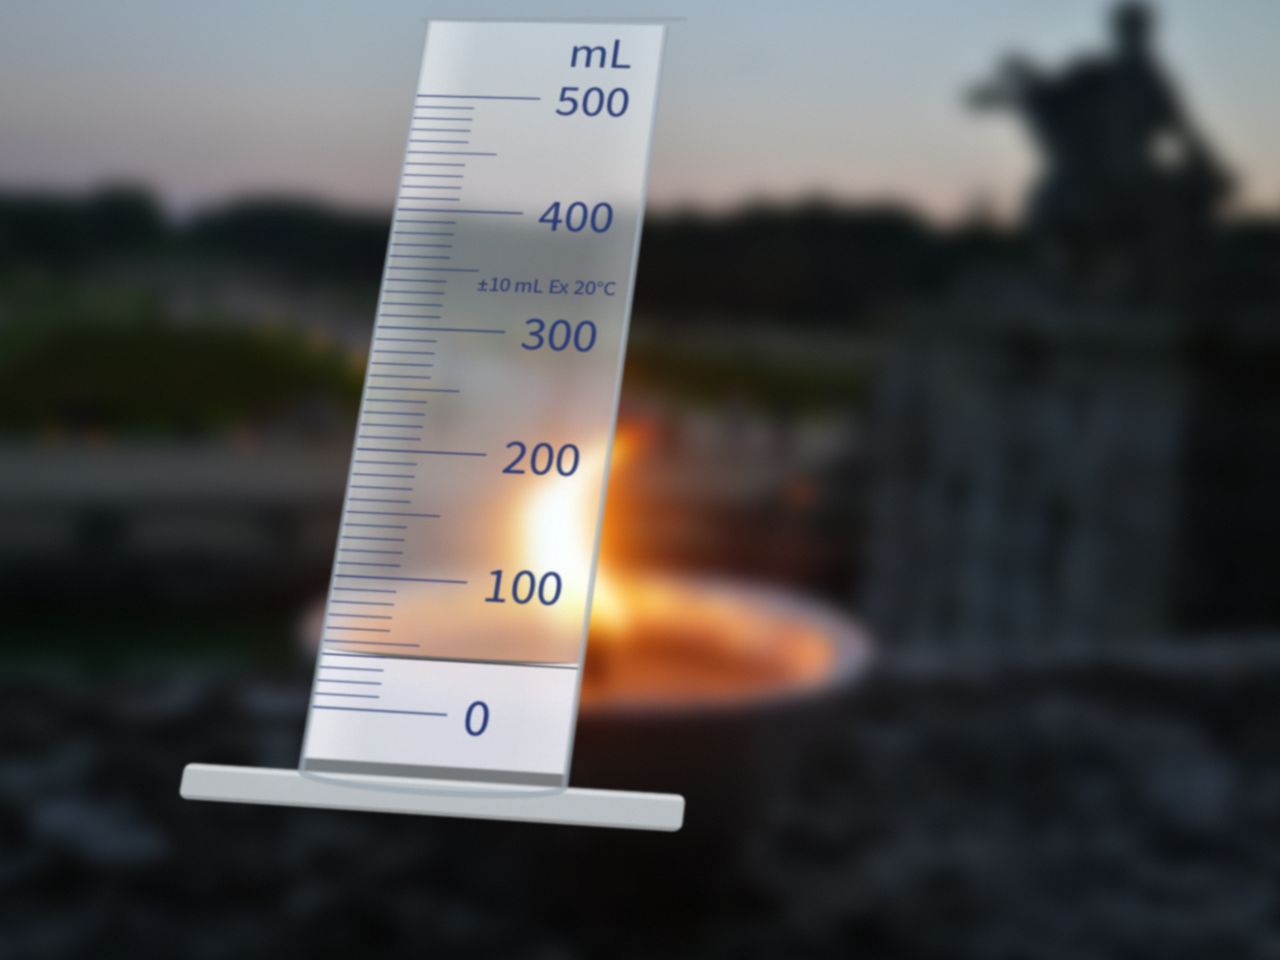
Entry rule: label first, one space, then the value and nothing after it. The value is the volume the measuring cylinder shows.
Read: 40 mL
